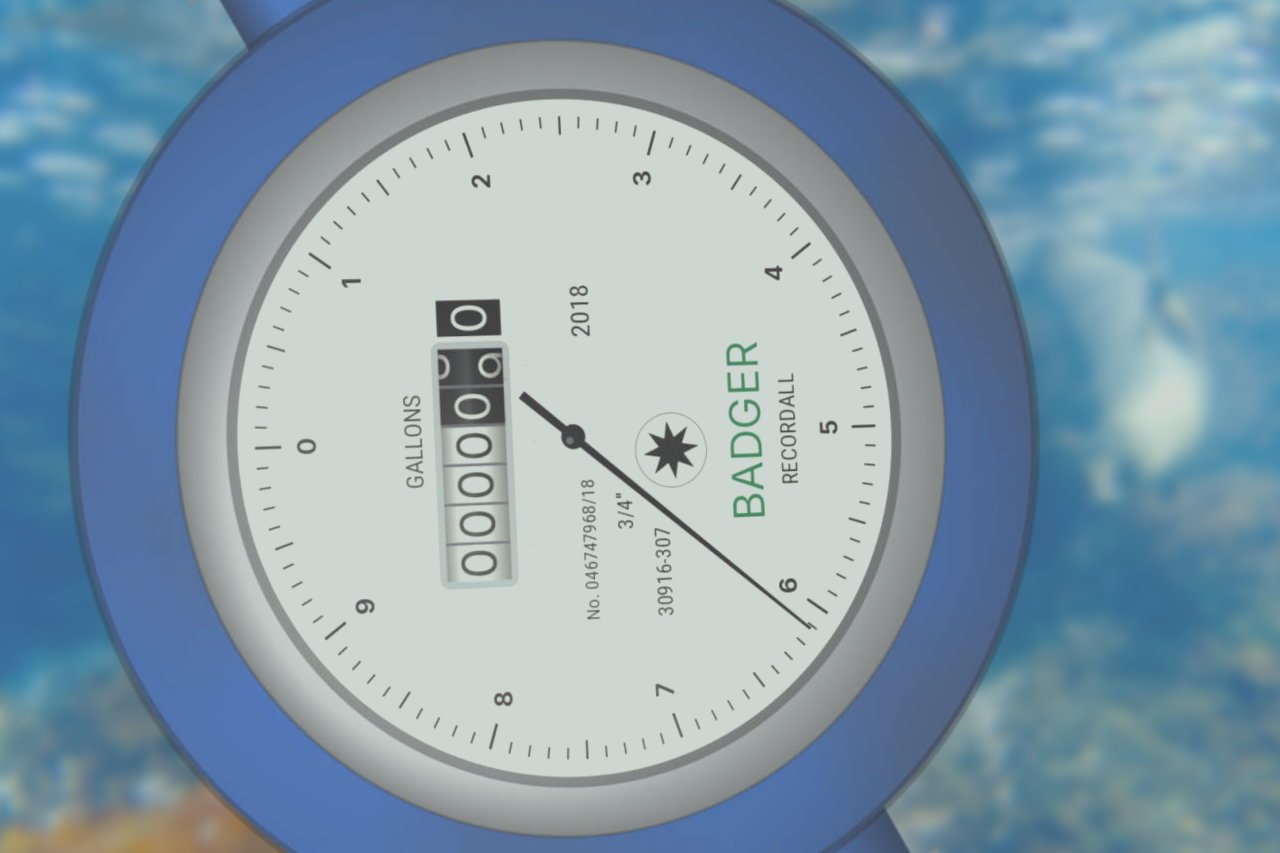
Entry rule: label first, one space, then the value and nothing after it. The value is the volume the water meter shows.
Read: 86.1 gal
